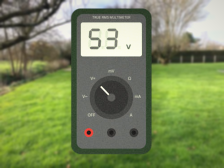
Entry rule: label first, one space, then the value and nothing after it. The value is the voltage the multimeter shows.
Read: 53 V
